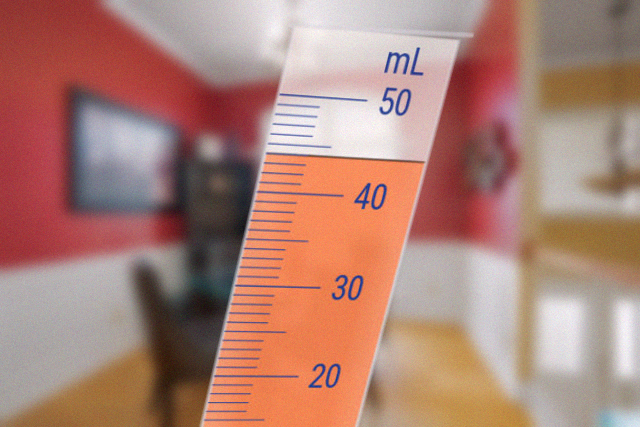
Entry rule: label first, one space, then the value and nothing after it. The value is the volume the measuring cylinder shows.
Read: 44 mL
